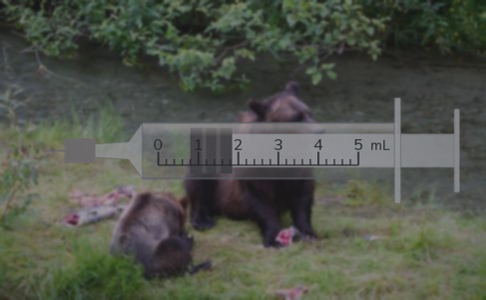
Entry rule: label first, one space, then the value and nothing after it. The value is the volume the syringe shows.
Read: 0.8 mL
